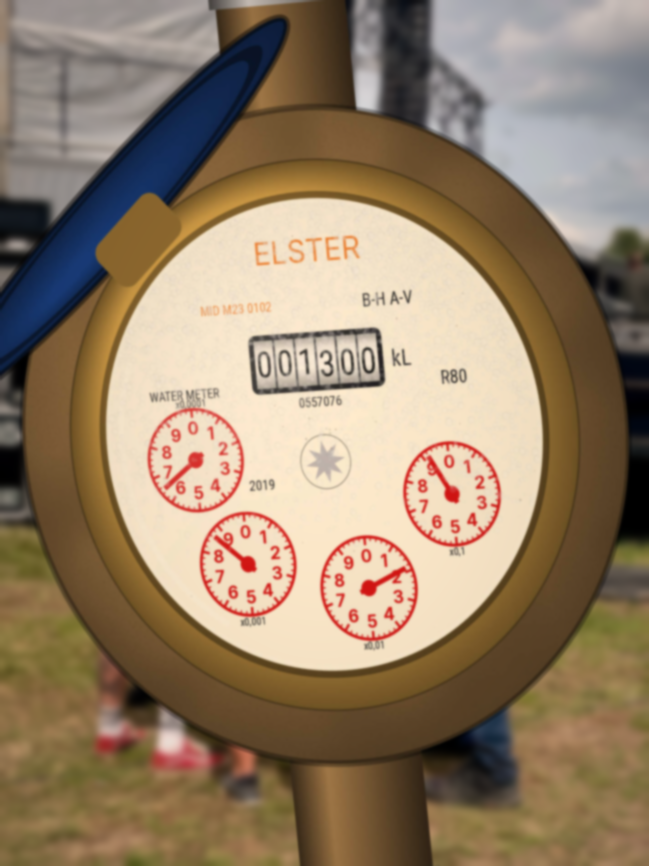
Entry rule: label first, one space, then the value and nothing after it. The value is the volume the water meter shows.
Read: 1299.9186 kL
